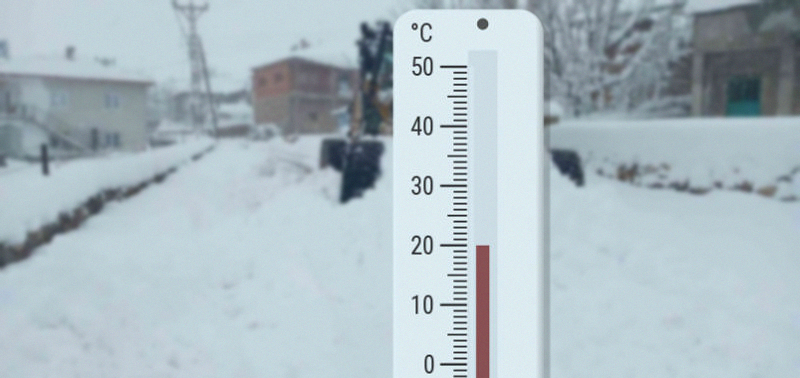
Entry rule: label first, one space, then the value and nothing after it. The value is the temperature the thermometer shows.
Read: 20 °C
